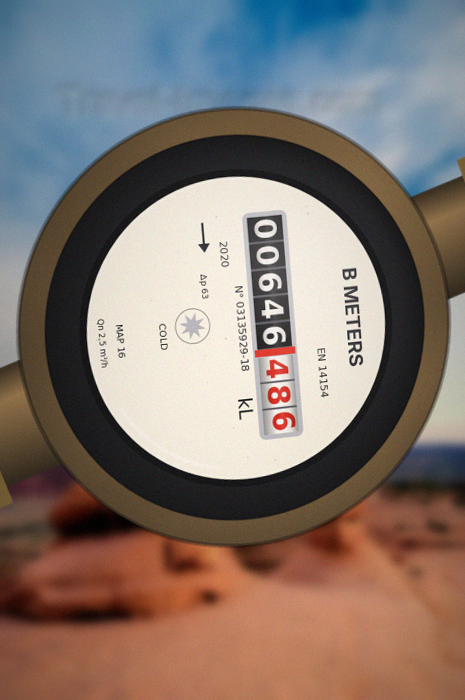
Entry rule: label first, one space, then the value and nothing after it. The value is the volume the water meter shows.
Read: 646.486 kL
